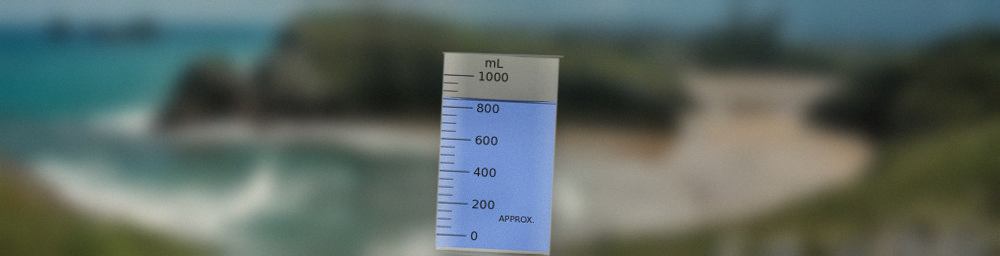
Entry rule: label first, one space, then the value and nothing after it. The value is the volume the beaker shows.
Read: 850 mL
